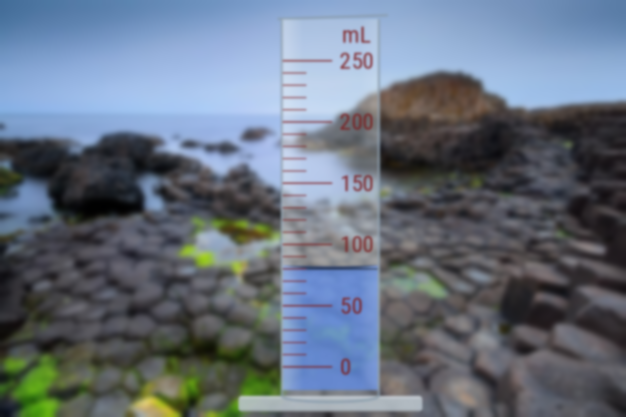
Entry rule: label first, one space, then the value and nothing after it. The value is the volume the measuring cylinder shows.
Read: 80 mL
